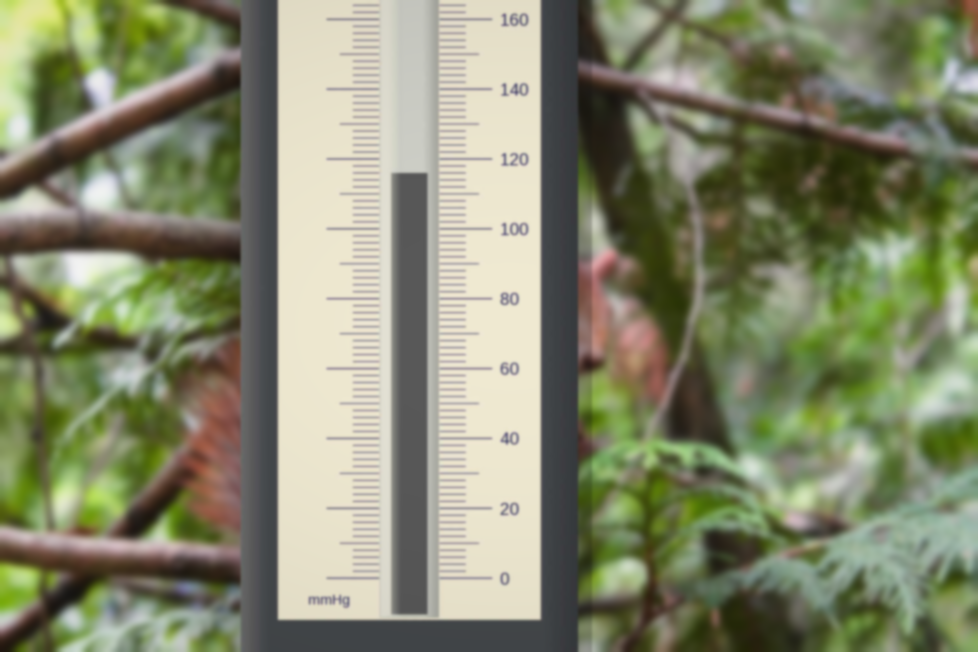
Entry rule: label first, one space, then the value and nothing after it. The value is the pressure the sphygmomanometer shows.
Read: 116 mmHg
